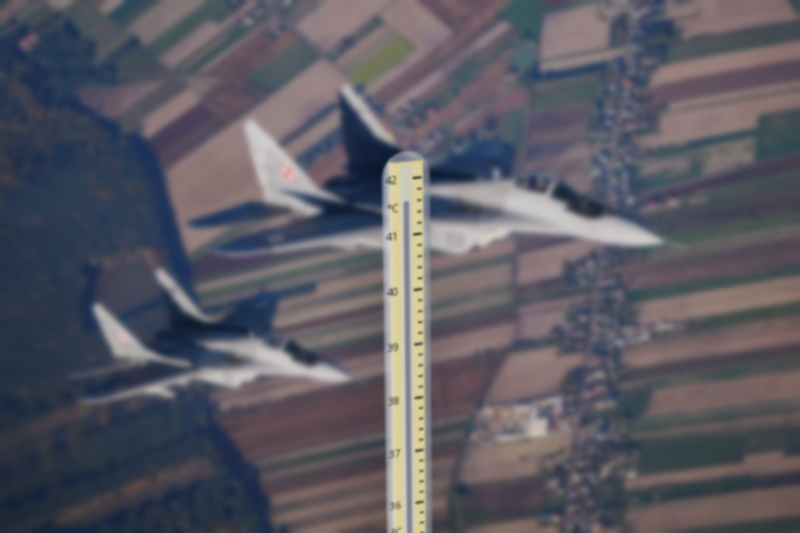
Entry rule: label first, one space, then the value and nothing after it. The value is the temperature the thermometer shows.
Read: 41.6 °C
